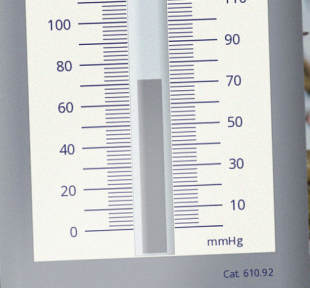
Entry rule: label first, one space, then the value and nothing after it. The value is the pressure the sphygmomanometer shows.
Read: 72 mmHg
